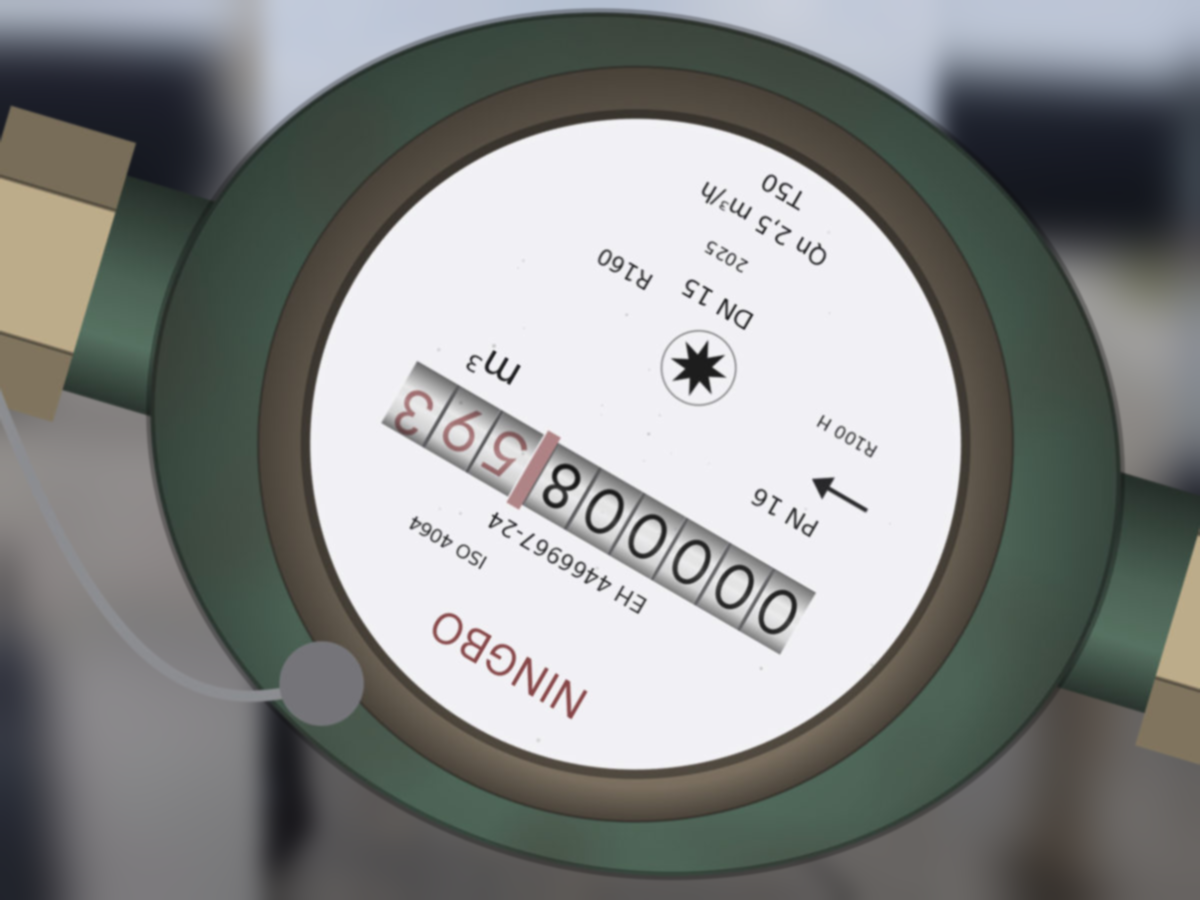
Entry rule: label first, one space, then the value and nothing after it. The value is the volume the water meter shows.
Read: 8.593 m³
